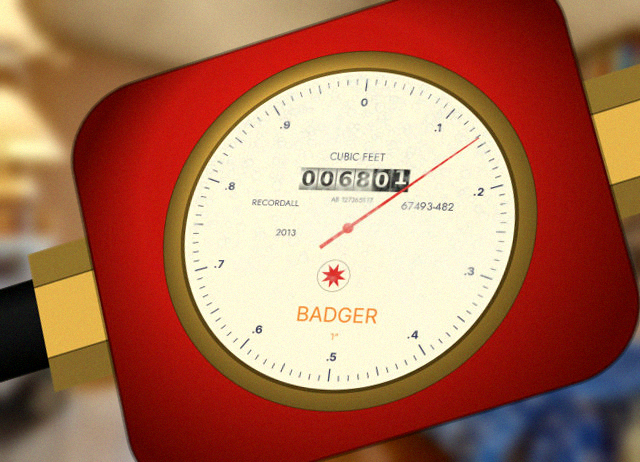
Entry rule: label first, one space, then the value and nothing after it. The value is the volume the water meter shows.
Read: 6801.14 ft³
